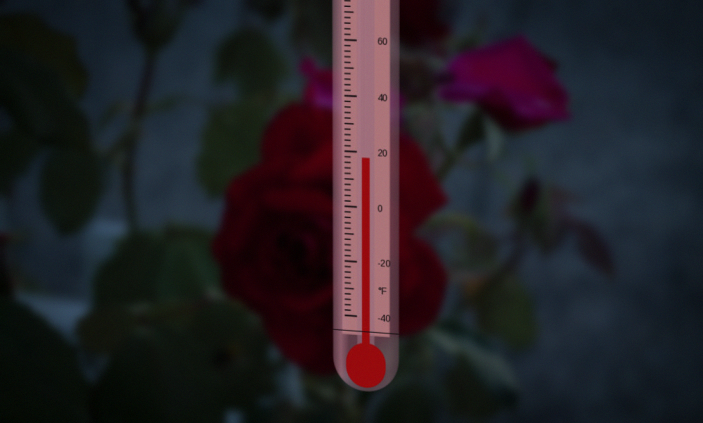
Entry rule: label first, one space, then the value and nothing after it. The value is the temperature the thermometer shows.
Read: 18 °F
